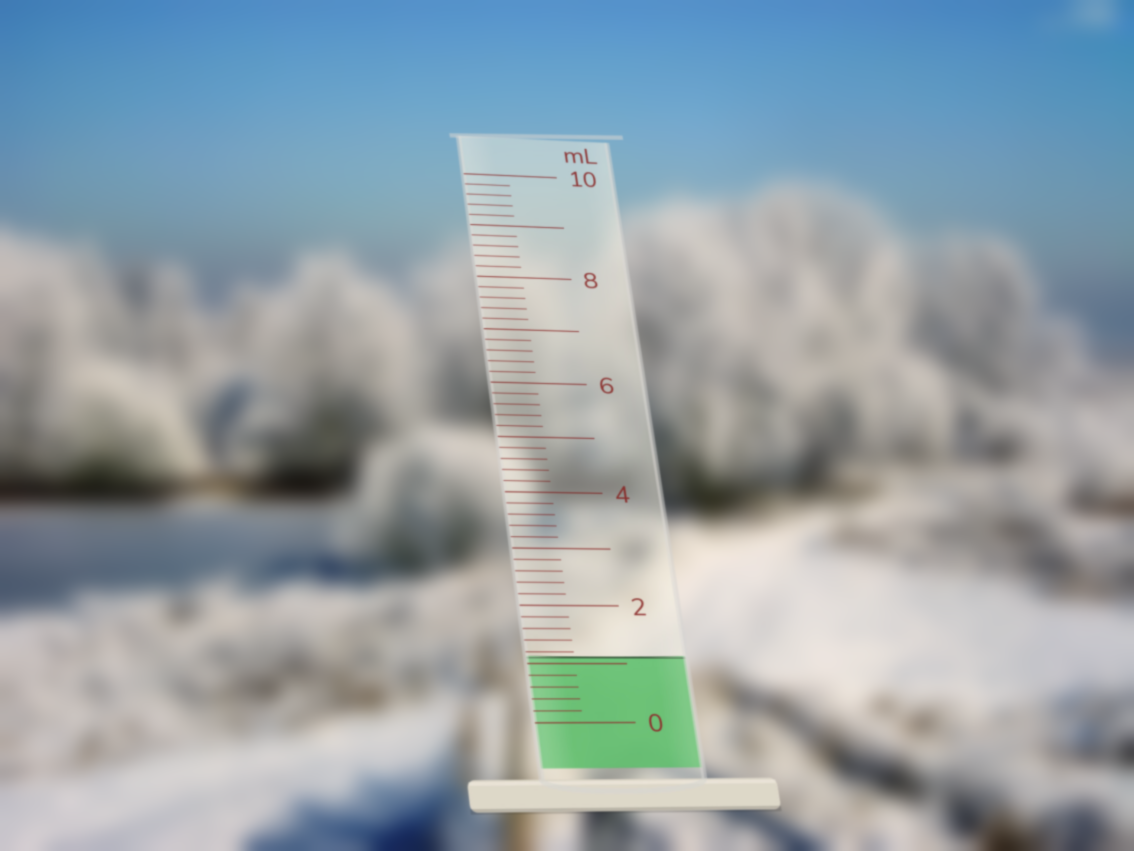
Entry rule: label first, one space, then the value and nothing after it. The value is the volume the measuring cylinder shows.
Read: 1.1 mL
